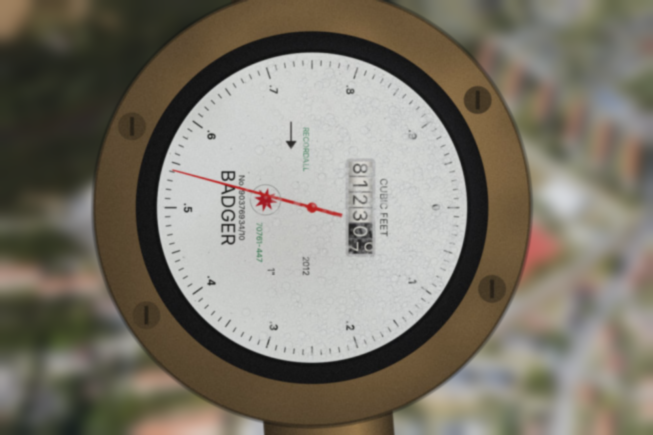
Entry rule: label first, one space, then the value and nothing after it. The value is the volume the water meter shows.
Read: 812306.54 ft³
